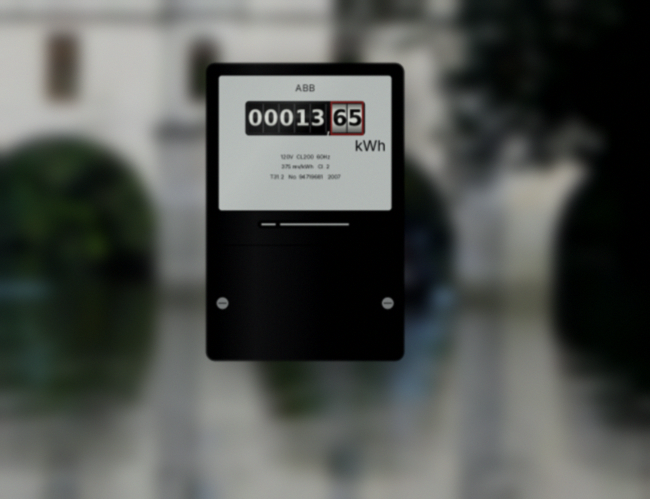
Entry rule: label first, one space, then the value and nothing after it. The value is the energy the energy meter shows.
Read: 13.65 kWh
